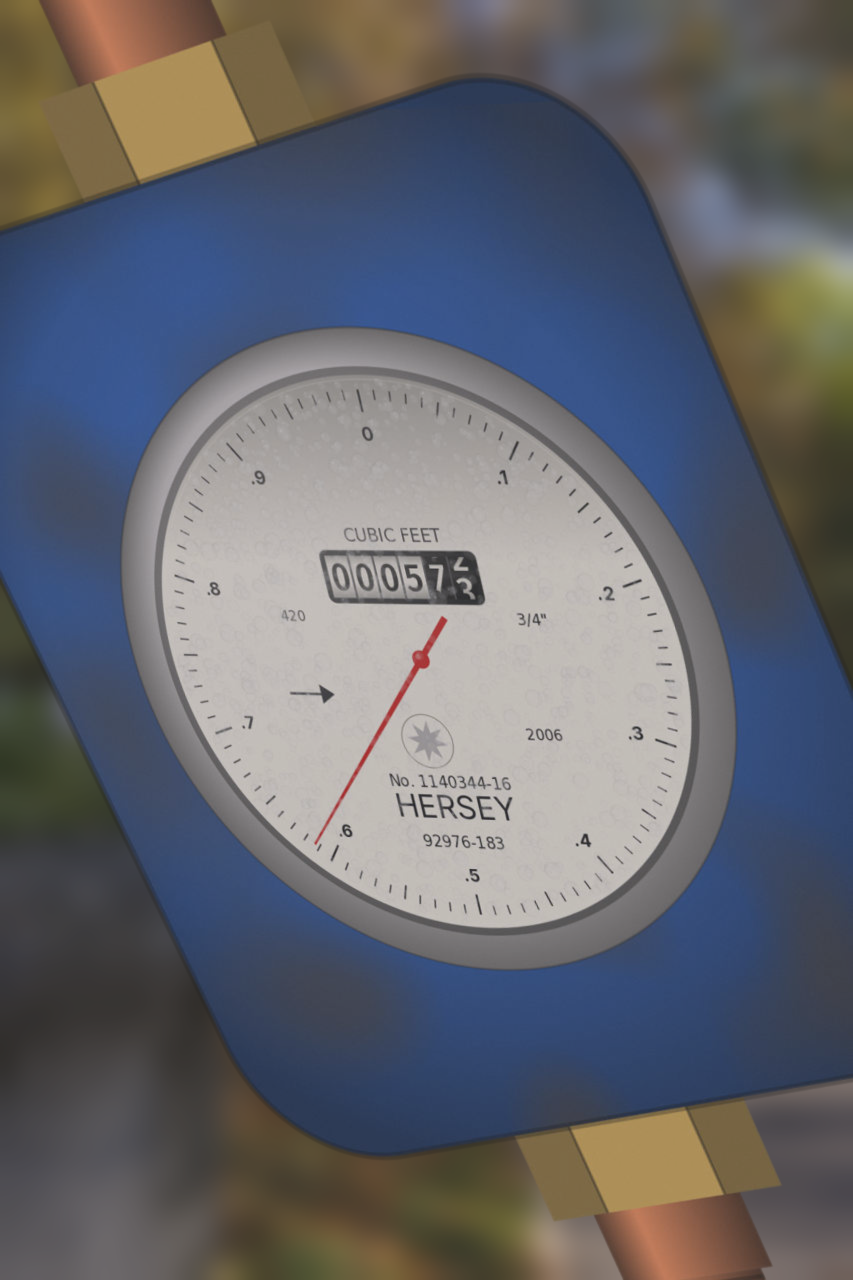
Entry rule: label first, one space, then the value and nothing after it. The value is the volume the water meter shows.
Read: 572.61 ft³
